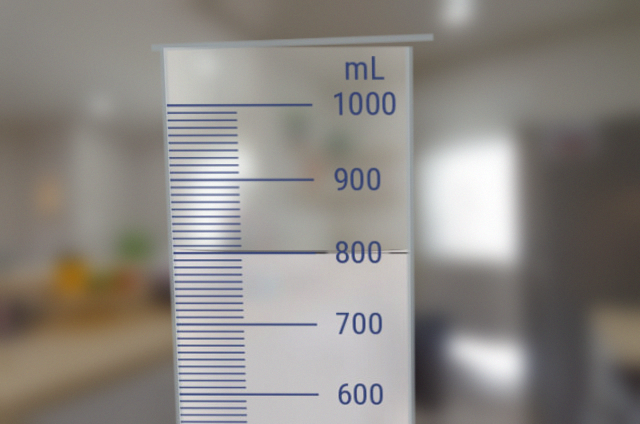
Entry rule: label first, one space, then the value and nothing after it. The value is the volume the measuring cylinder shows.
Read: 800 mL
